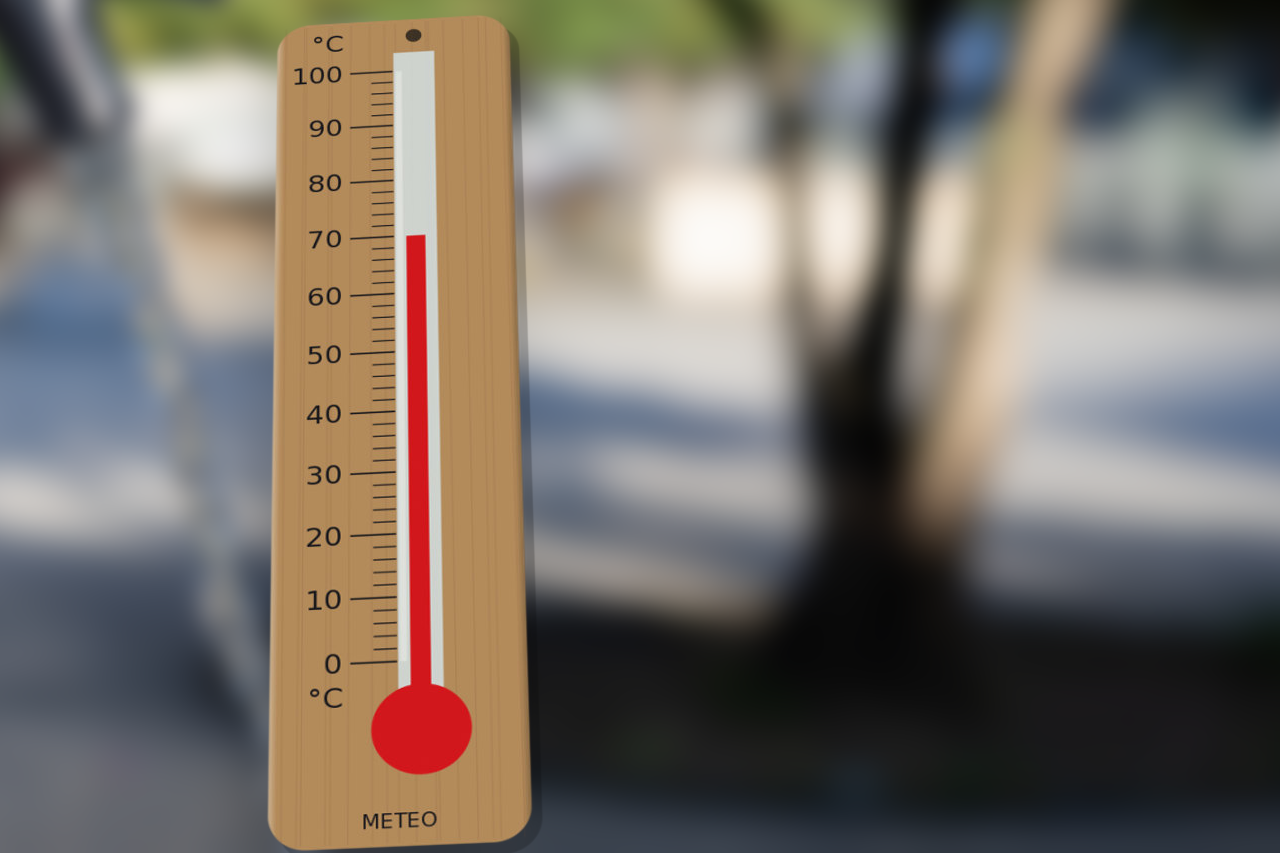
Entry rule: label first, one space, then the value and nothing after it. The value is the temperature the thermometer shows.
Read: 70 °C
